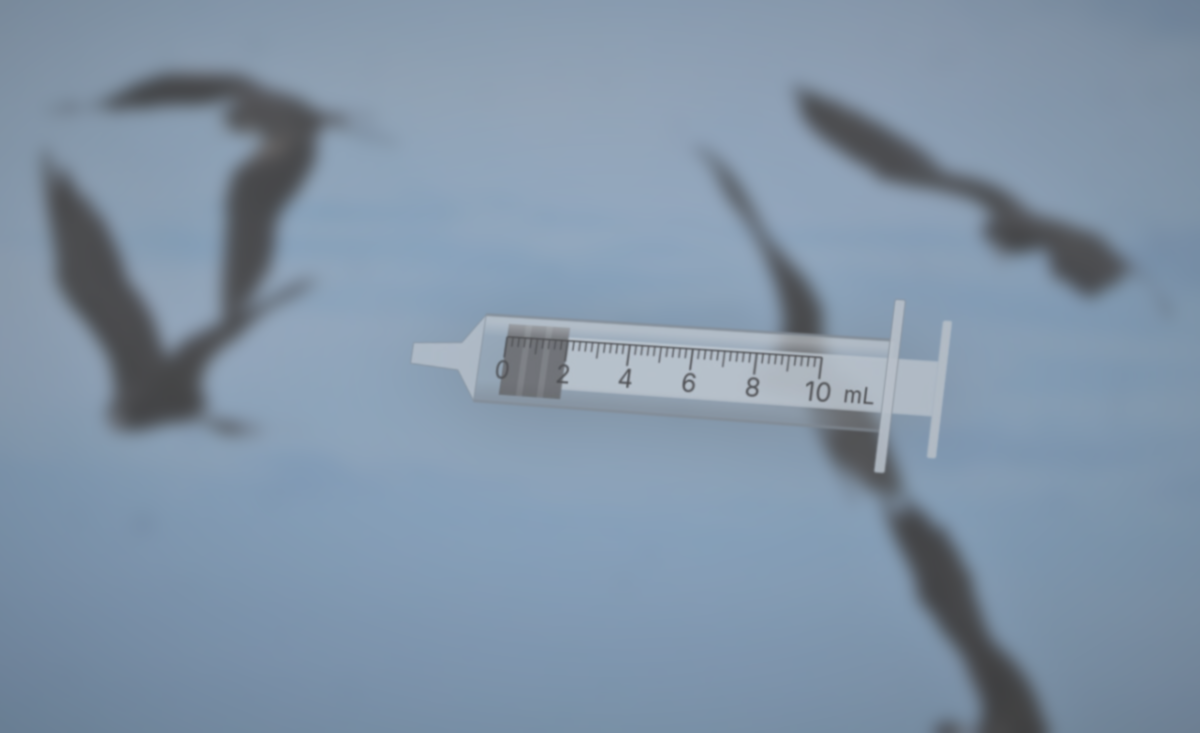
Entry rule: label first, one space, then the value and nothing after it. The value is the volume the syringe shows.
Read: 0 mL
